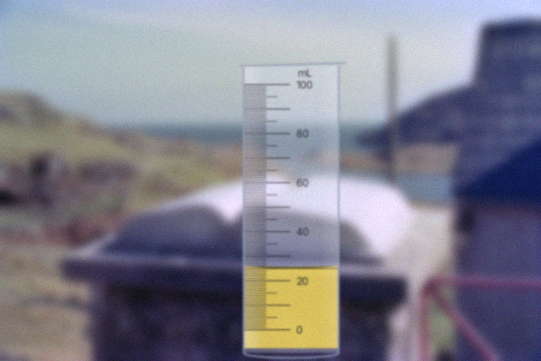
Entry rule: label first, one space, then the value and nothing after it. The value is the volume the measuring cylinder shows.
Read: 25 mL
